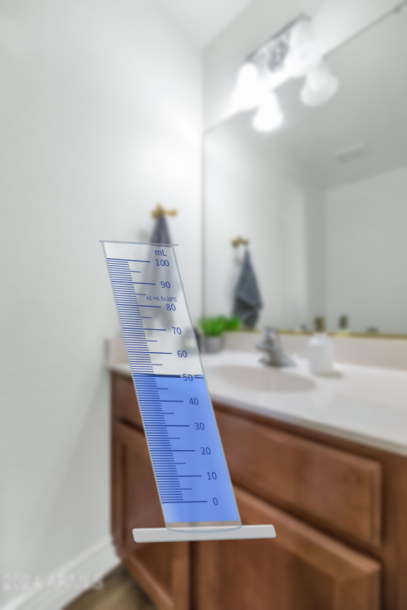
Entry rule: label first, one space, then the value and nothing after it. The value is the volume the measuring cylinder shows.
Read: 50 mL
